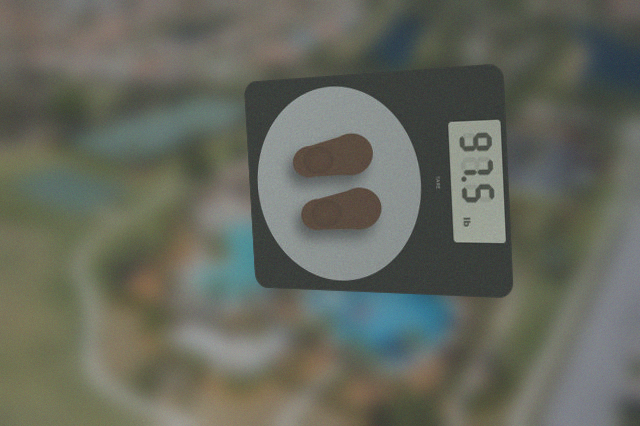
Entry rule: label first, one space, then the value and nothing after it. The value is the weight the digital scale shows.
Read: 97.5 lb
